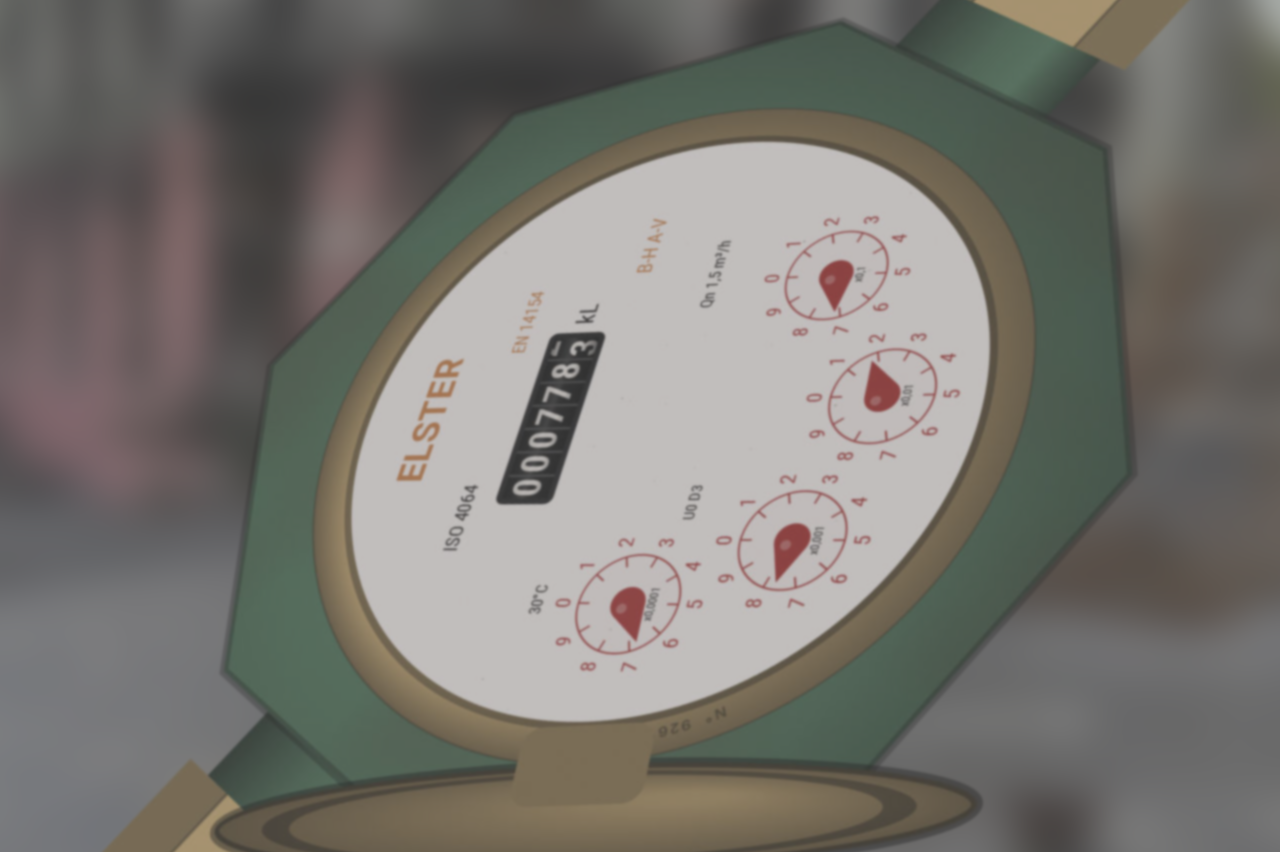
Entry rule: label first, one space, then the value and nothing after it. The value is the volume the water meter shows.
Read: 7782.7176 kL
